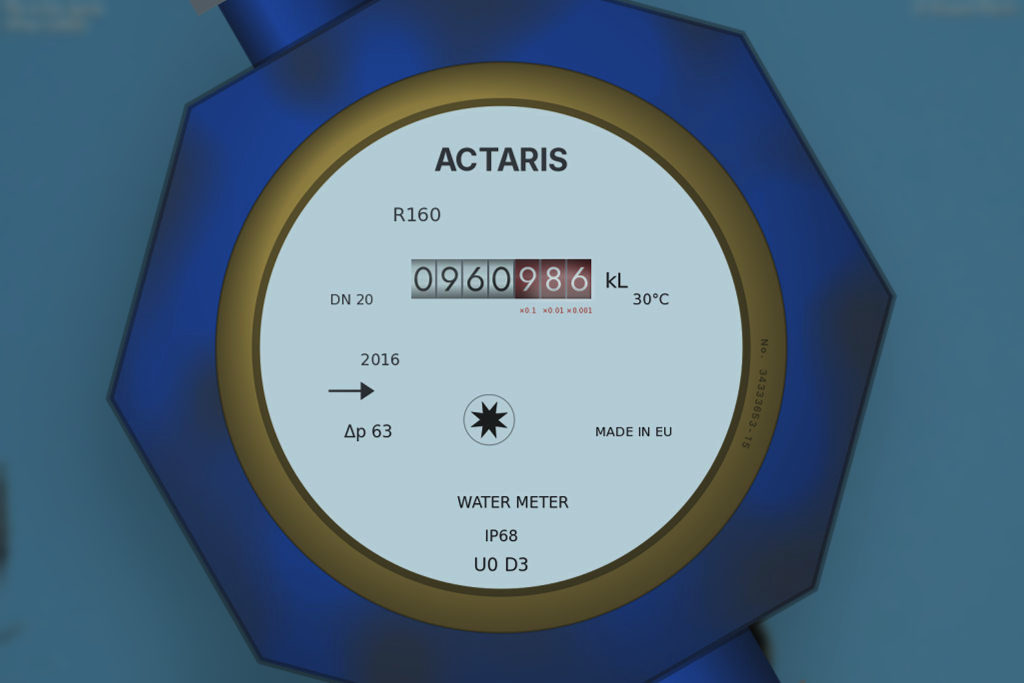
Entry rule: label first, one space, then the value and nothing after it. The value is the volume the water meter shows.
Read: 960.986 kL
